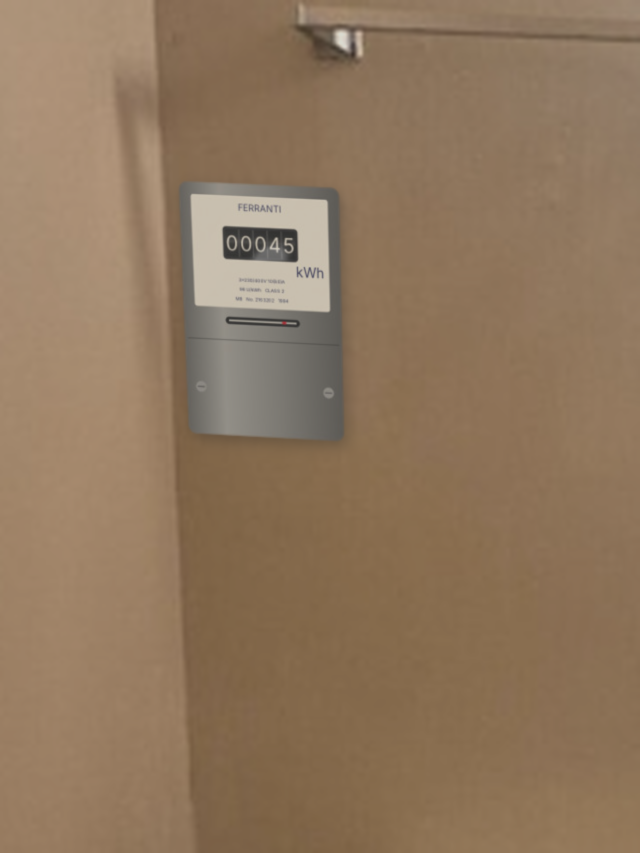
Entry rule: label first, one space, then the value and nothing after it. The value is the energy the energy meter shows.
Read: 45 kWh
